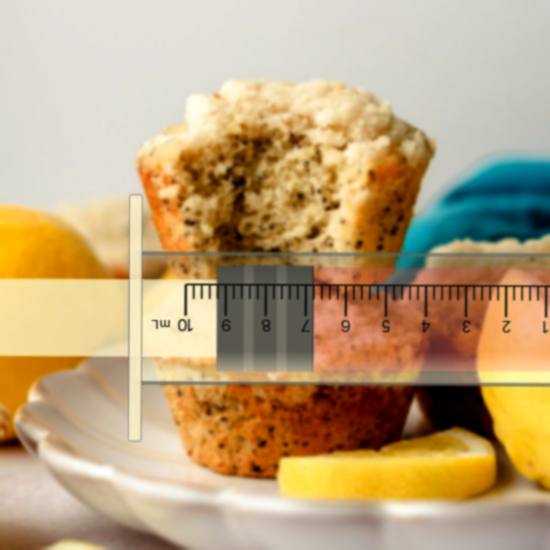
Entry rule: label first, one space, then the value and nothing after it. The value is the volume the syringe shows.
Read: 6.8 mL
